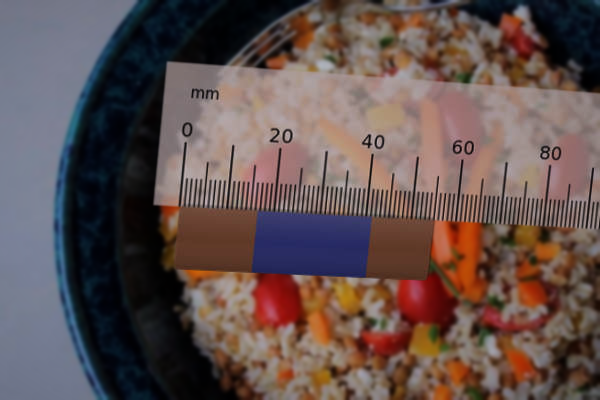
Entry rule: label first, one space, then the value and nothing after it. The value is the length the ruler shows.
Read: 55 mm
